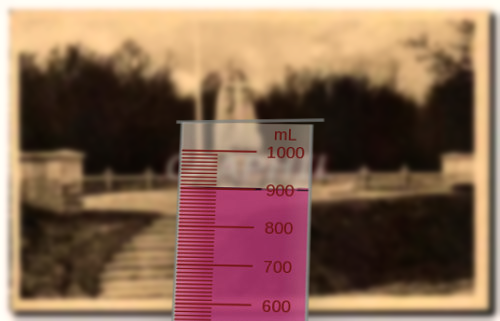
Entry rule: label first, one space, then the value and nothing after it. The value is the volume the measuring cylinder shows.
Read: 900 mL
